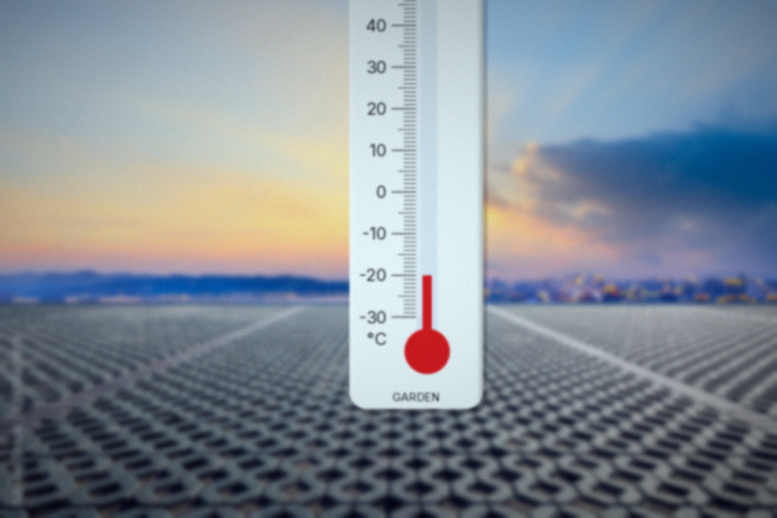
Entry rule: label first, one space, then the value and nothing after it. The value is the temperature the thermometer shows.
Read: -20 °C
